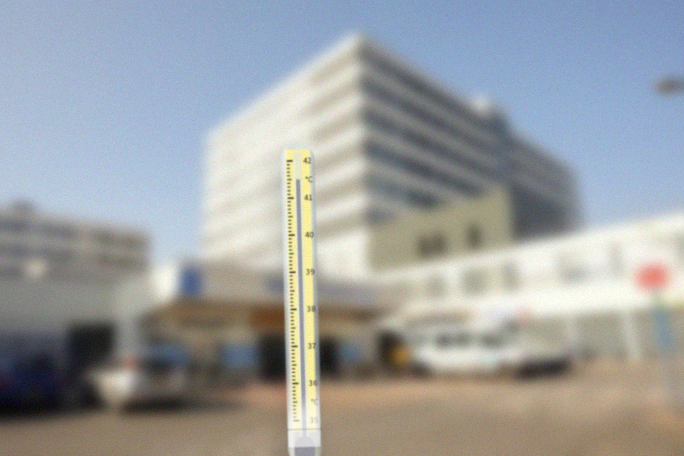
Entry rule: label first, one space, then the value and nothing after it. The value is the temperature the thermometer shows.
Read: 41.5 °C
